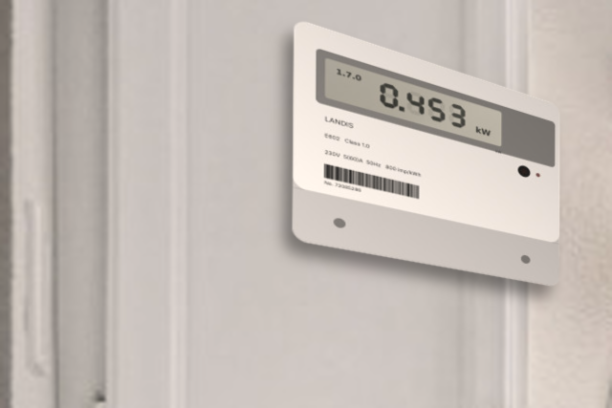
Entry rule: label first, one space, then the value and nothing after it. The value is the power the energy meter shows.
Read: 0.453 kW
